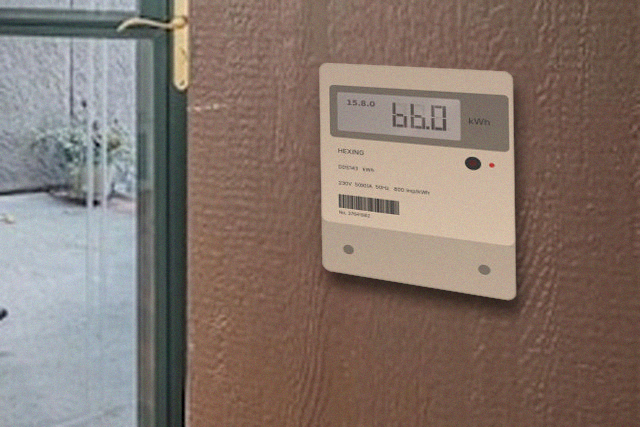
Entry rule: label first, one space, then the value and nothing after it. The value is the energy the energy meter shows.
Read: 66.0 kWh
